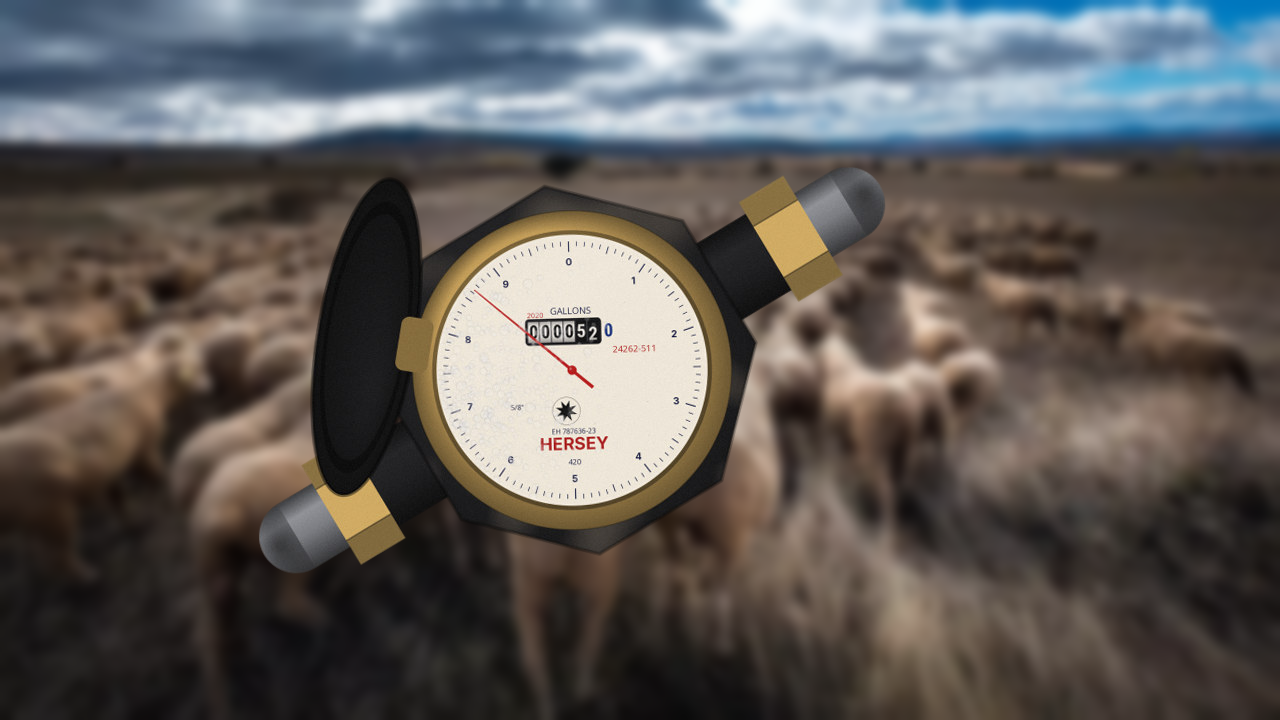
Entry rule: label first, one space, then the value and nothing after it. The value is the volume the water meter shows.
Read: 518.6 gal
